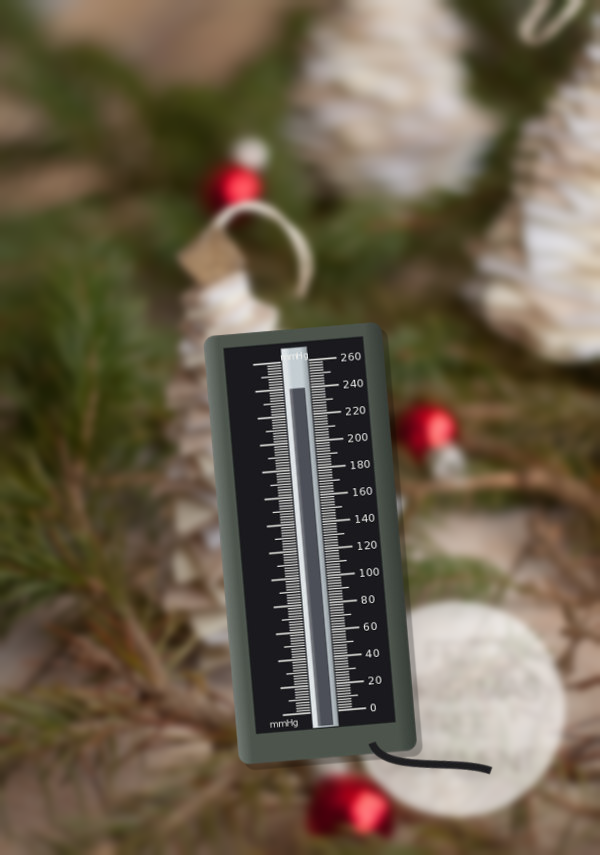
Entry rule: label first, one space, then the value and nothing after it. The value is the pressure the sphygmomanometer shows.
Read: 240 mmHg
